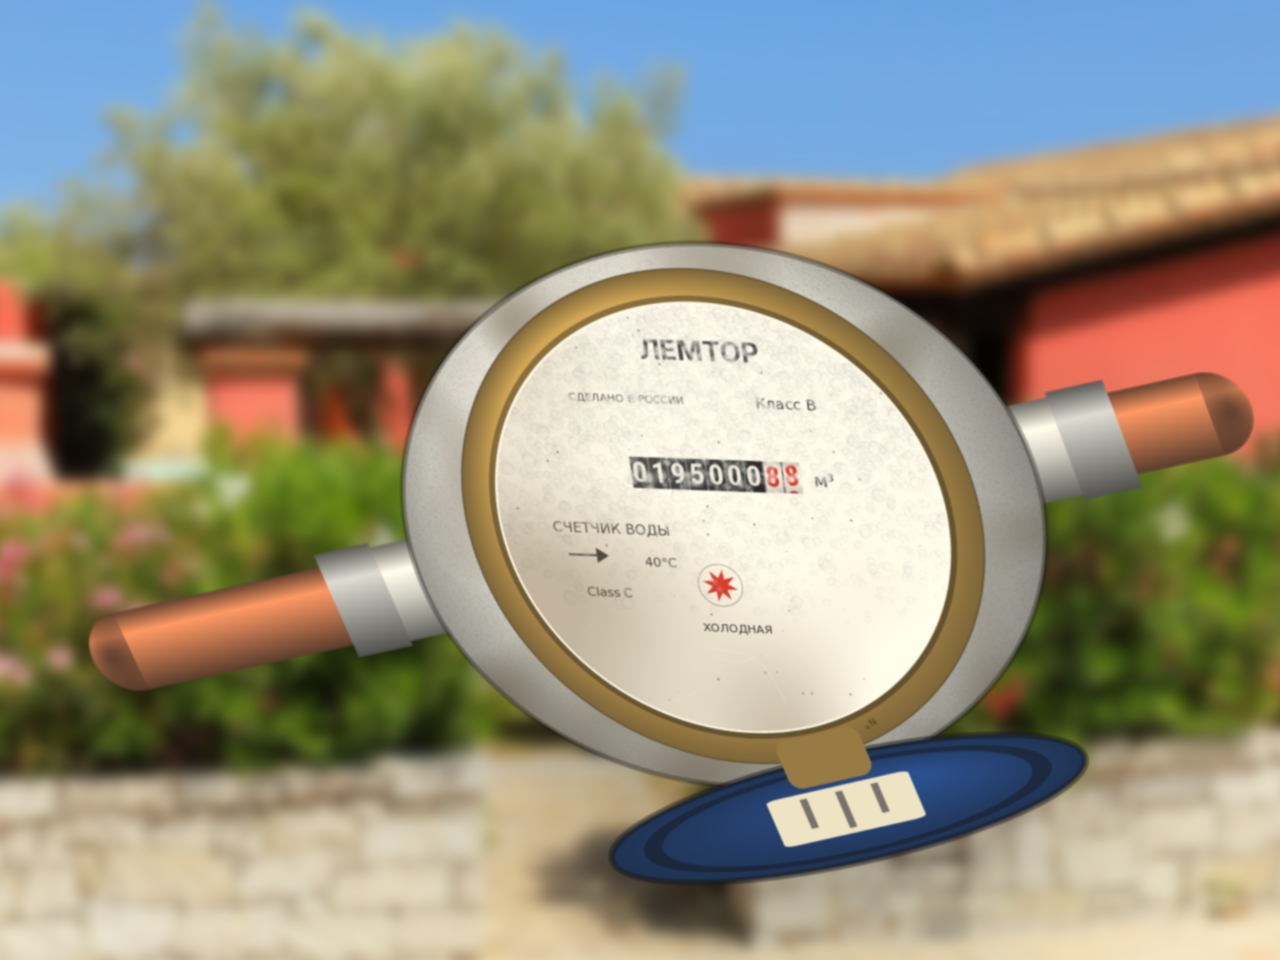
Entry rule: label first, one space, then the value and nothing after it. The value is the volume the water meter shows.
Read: 195000.88 m³
